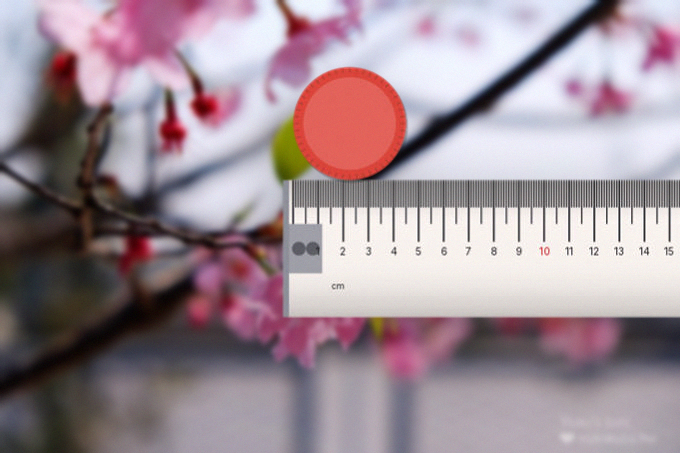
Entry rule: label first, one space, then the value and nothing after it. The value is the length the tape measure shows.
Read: 4.5 cm
